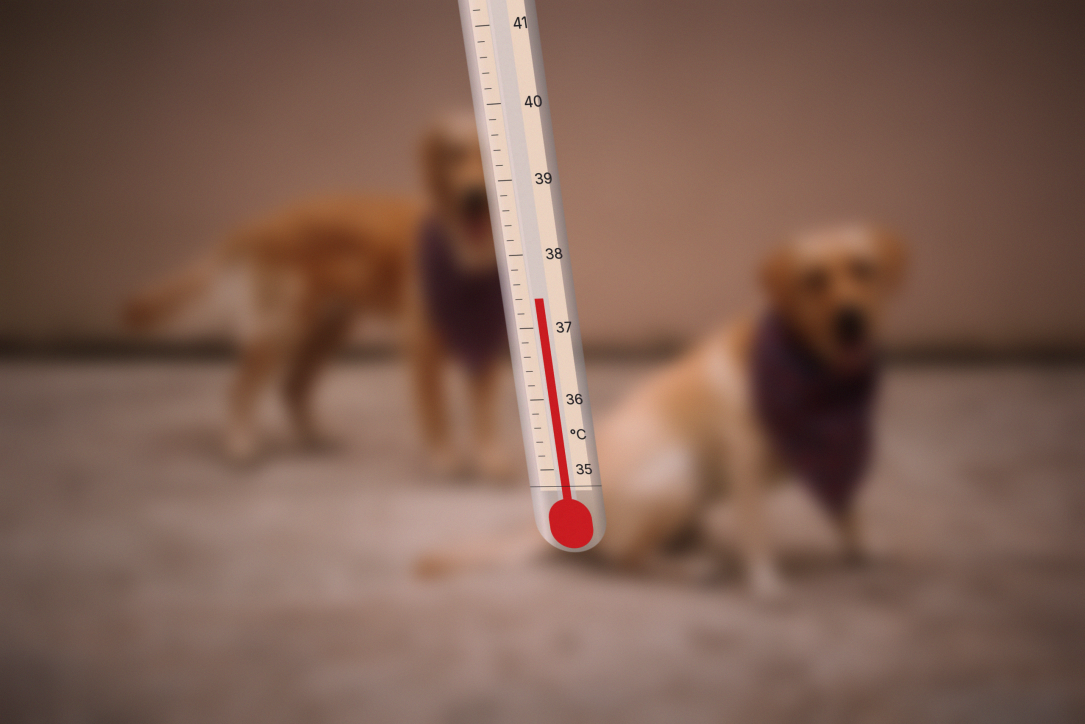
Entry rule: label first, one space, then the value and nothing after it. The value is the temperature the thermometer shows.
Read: 37.4 °C
